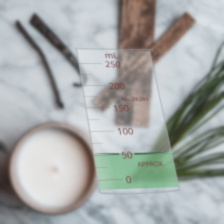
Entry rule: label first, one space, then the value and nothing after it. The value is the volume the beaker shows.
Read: 50 mL
